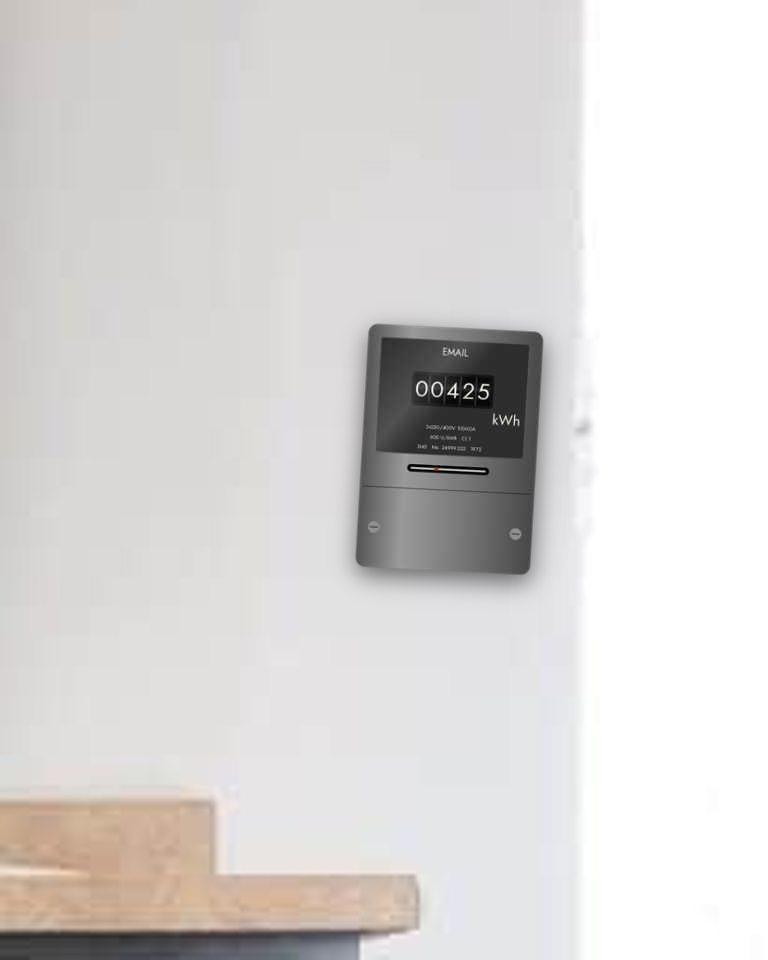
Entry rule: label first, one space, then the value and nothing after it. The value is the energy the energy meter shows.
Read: 425 kWh
